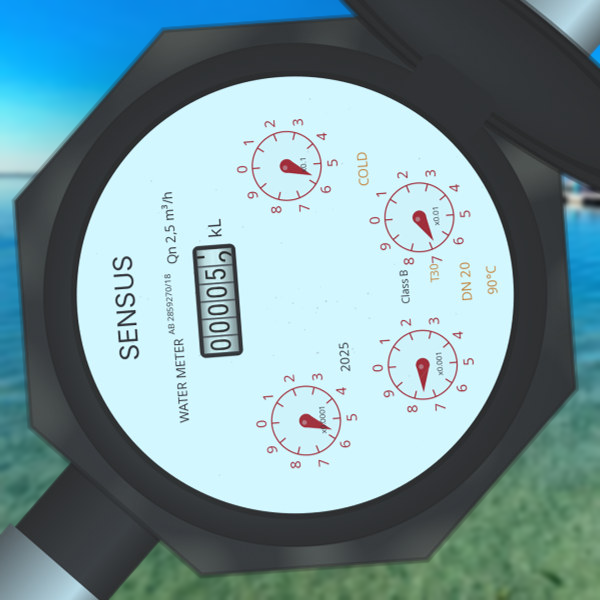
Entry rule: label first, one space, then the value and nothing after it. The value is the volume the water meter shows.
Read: 51.5675 kL
